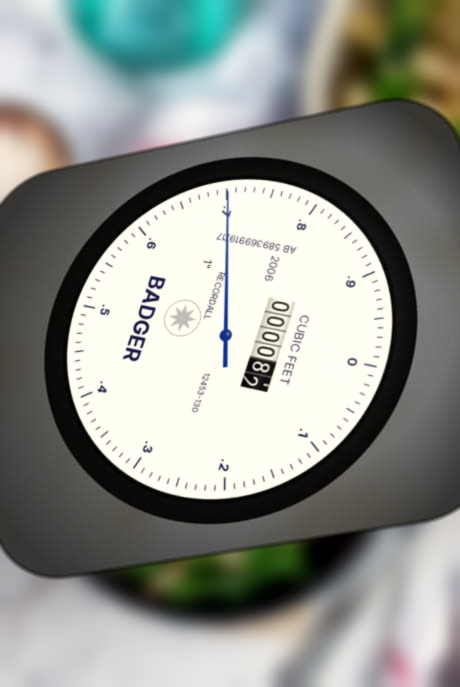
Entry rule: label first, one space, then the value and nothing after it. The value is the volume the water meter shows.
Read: 81.70 ft³
